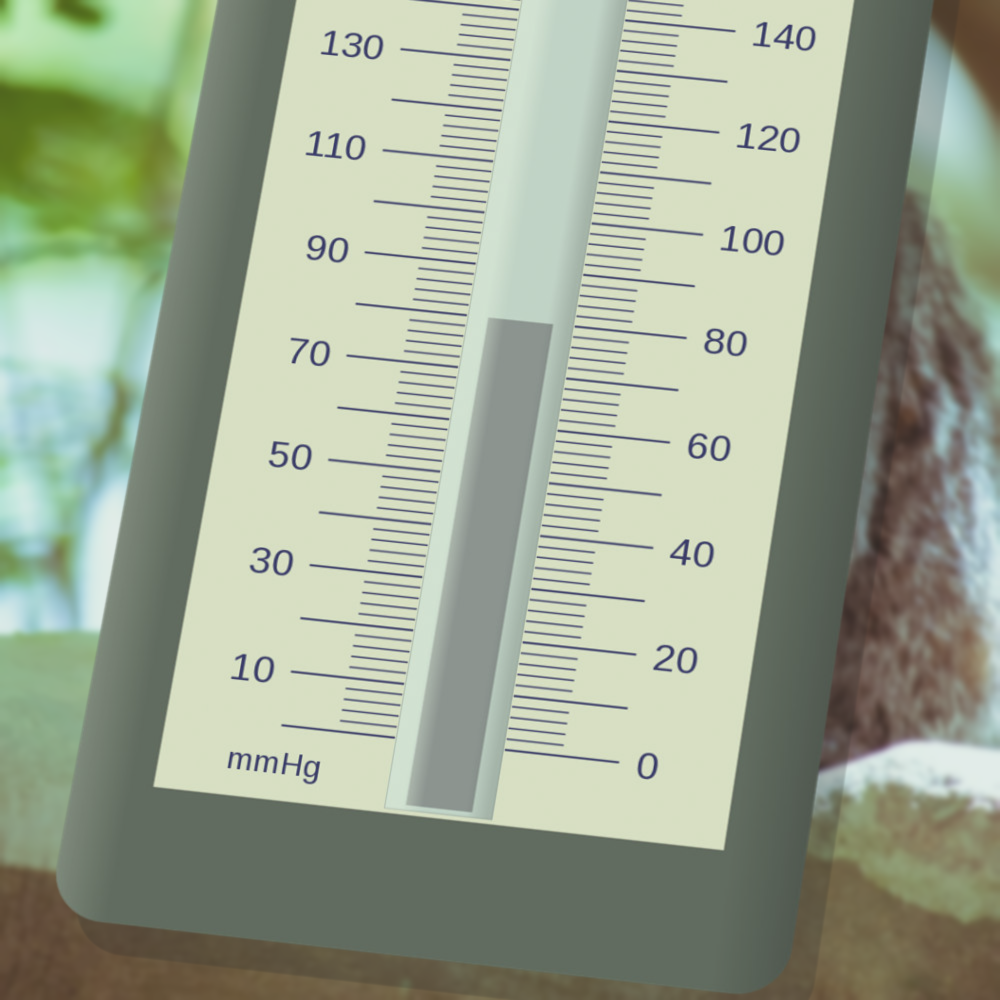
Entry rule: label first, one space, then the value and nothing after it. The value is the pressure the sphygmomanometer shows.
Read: 80 mmHg
